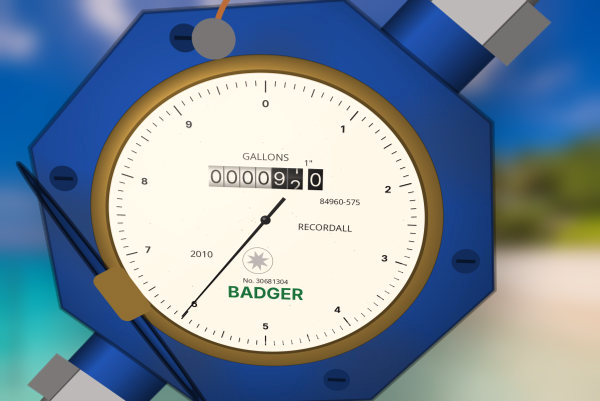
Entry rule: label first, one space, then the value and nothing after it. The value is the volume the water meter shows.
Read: 916.0 gal
